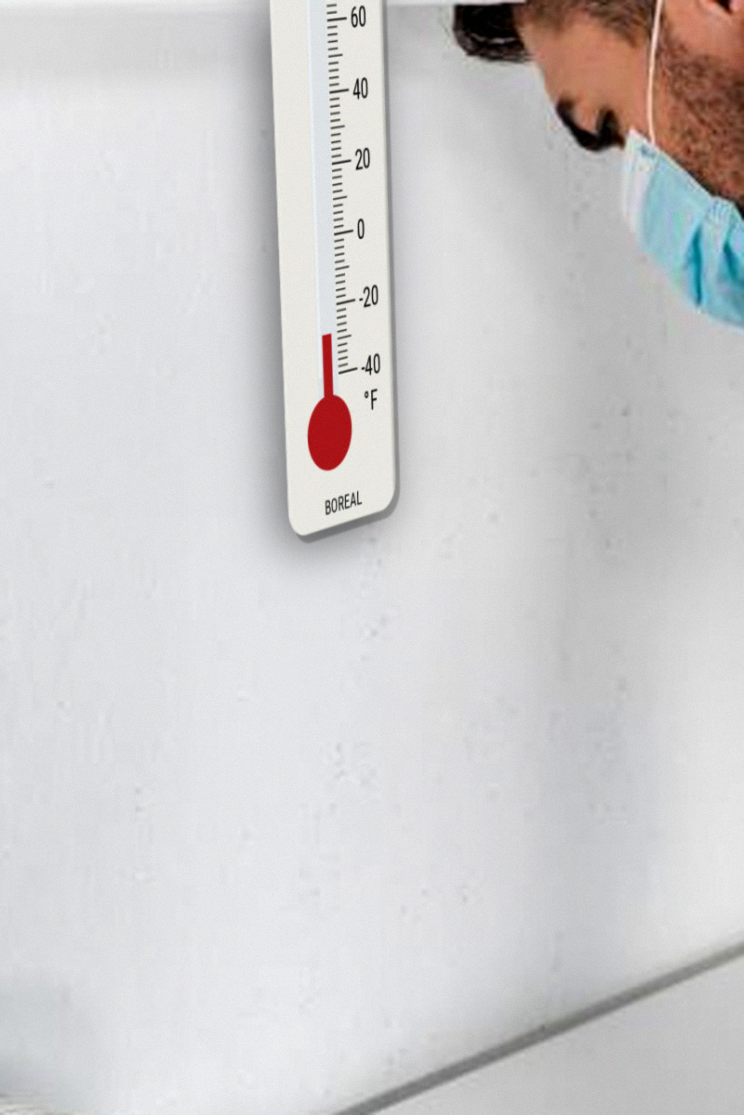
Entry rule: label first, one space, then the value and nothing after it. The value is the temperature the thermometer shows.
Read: -28 °F
